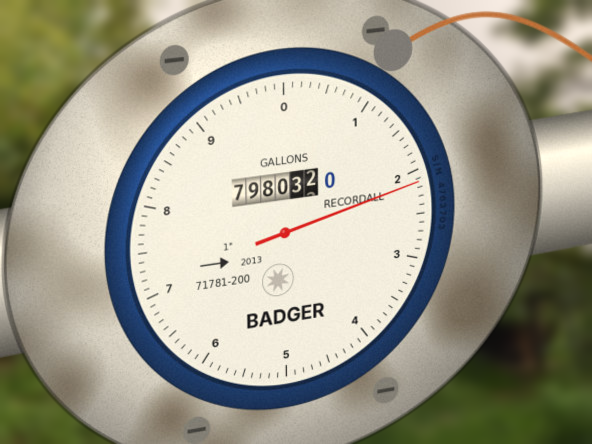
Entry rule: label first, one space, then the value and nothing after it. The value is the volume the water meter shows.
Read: 7980322.1 gal
